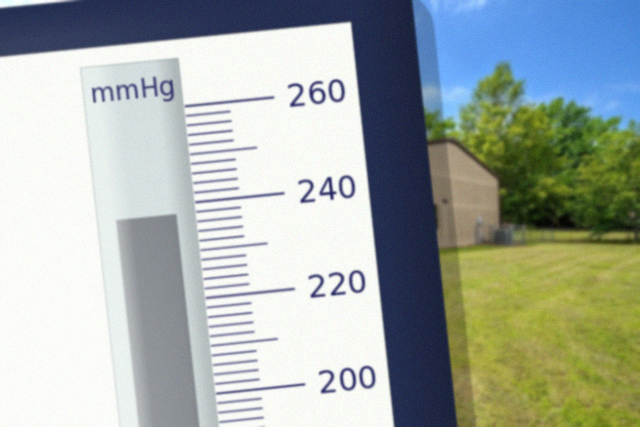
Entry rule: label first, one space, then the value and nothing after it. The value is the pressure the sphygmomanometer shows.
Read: 238 mmHg
